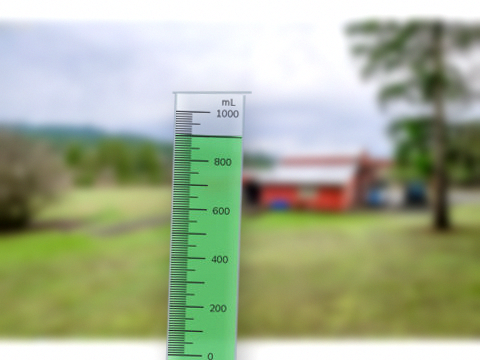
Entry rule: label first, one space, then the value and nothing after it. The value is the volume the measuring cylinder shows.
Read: 900 mL
